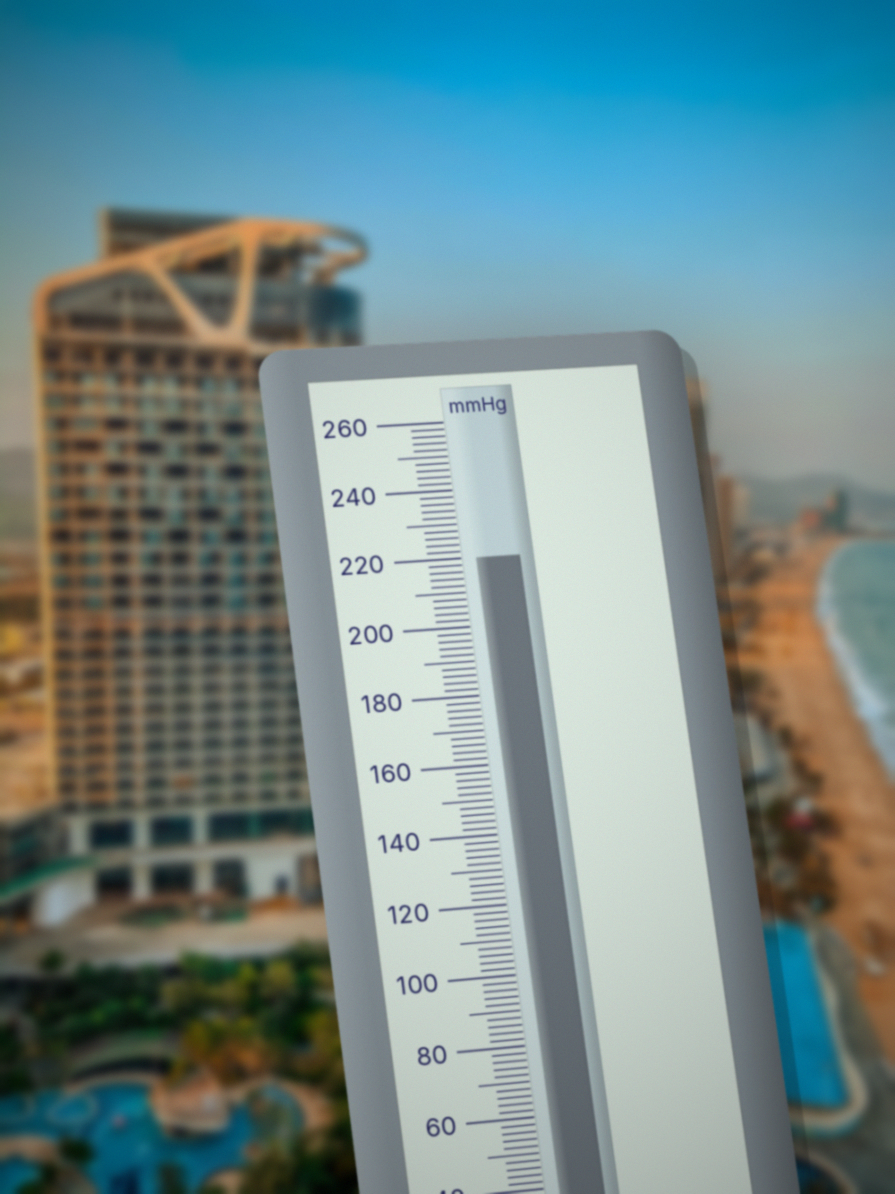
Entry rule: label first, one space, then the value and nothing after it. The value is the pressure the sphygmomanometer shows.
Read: 220 mmHg
